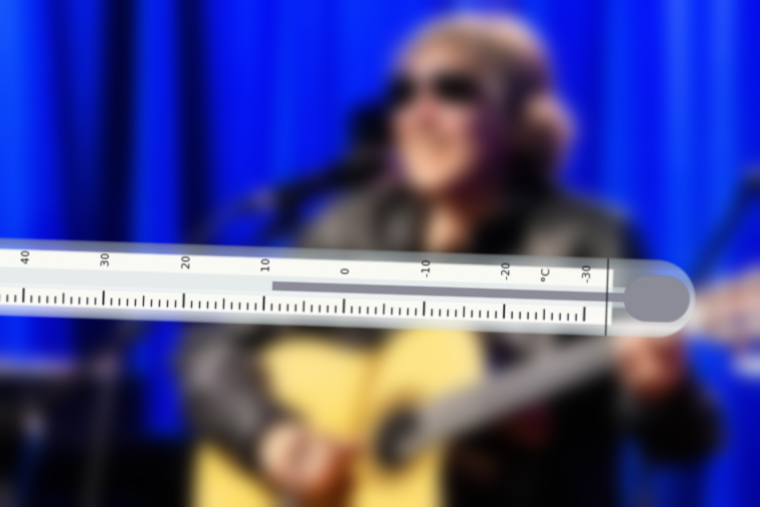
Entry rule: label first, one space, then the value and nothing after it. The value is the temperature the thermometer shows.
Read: 9 °C
